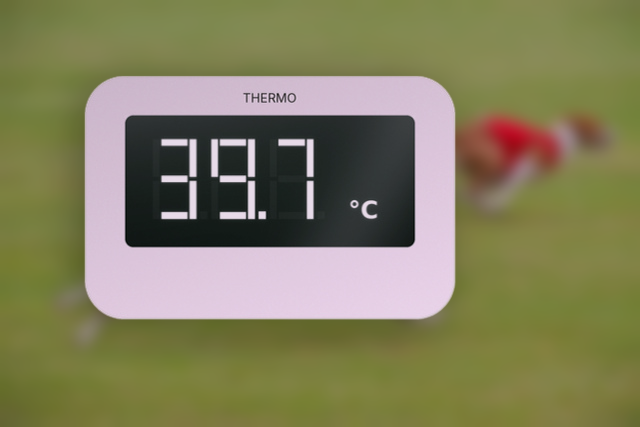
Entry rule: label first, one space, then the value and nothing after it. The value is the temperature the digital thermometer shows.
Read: 39.7 °C
